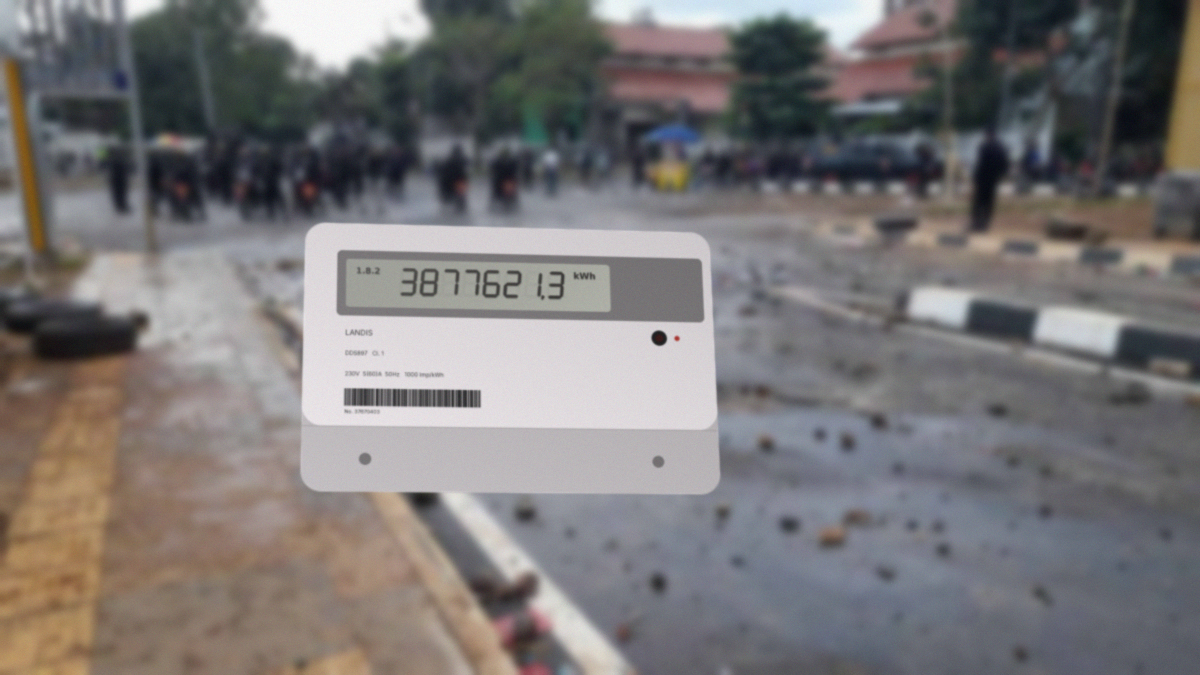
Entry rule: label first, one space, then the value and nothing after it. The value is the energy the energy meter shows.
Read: 3877621.3 kWh
